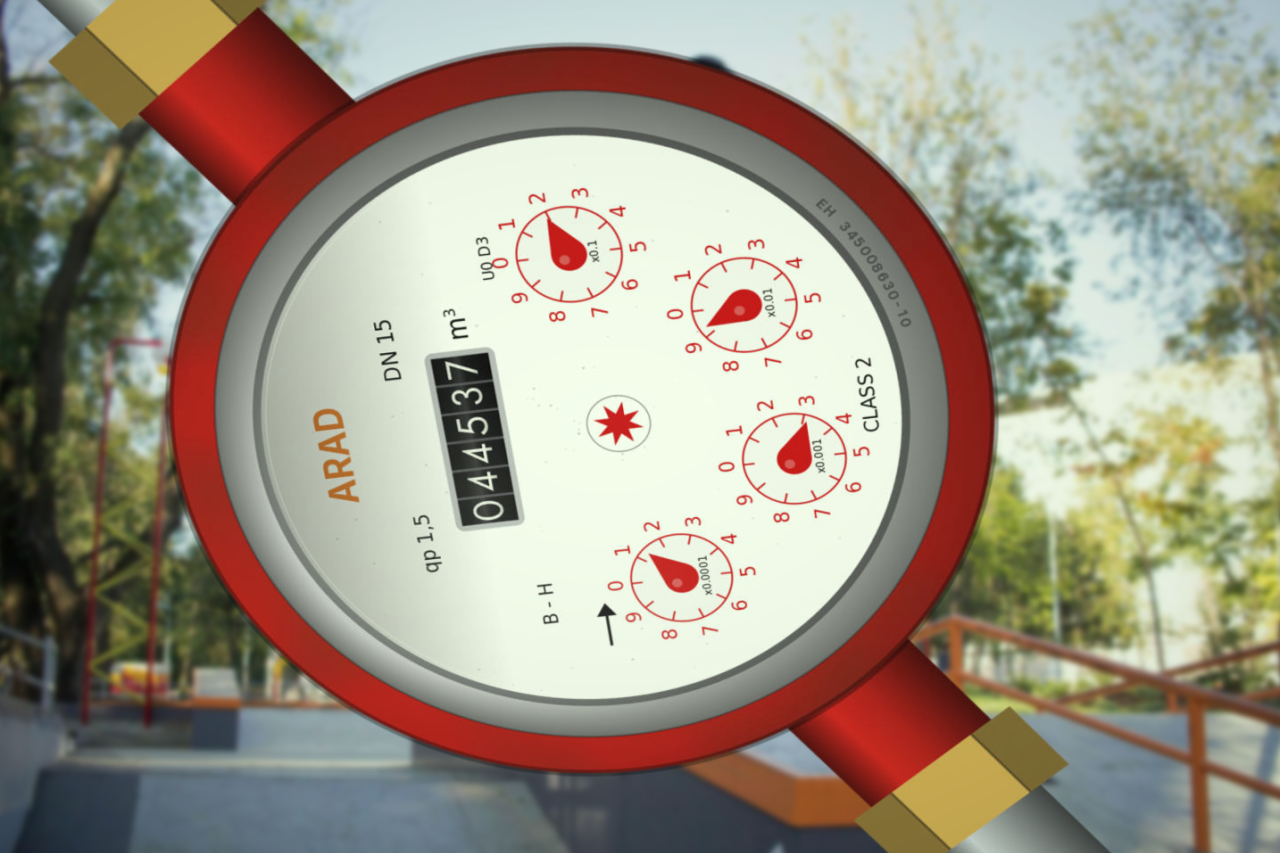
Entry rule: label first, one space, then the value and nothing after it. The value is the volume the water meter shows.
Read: 44537.1931 m³
